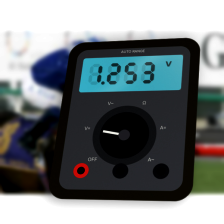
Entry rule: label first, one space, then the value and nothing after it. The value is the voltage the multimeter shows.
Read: 1.253 V
